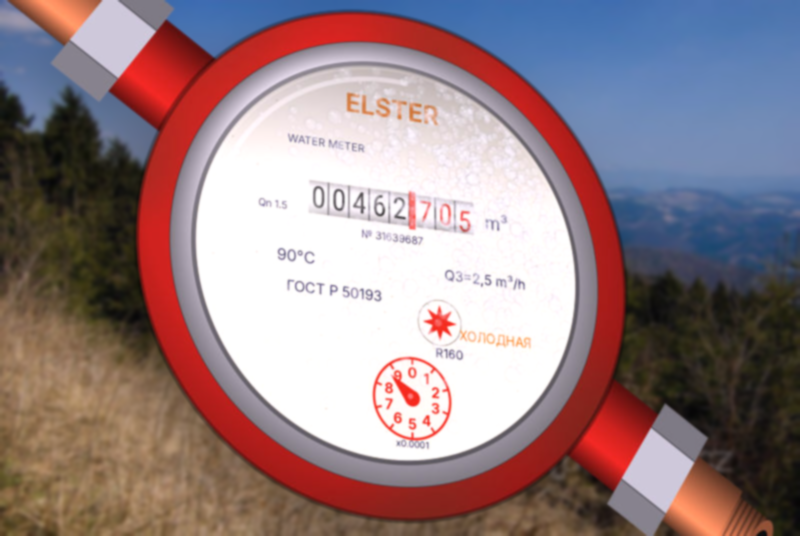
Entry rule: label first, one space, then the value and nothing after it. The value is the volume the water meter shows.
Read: 462.7048 m³
